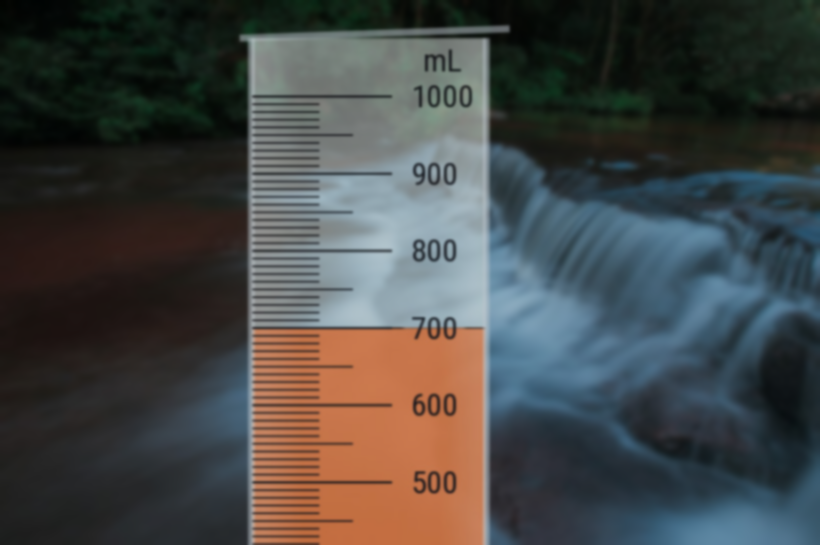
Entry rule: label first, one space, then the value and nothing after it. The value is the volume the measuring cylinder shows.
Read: 700 mL
